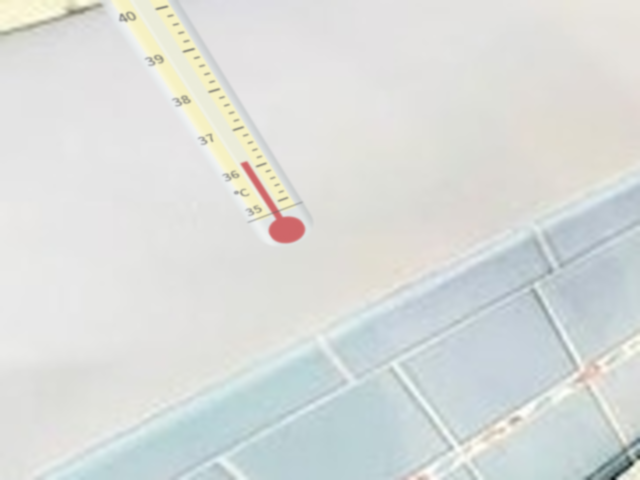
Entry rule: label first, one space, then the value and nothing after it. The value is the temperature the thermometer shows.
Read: 36.2 °C
